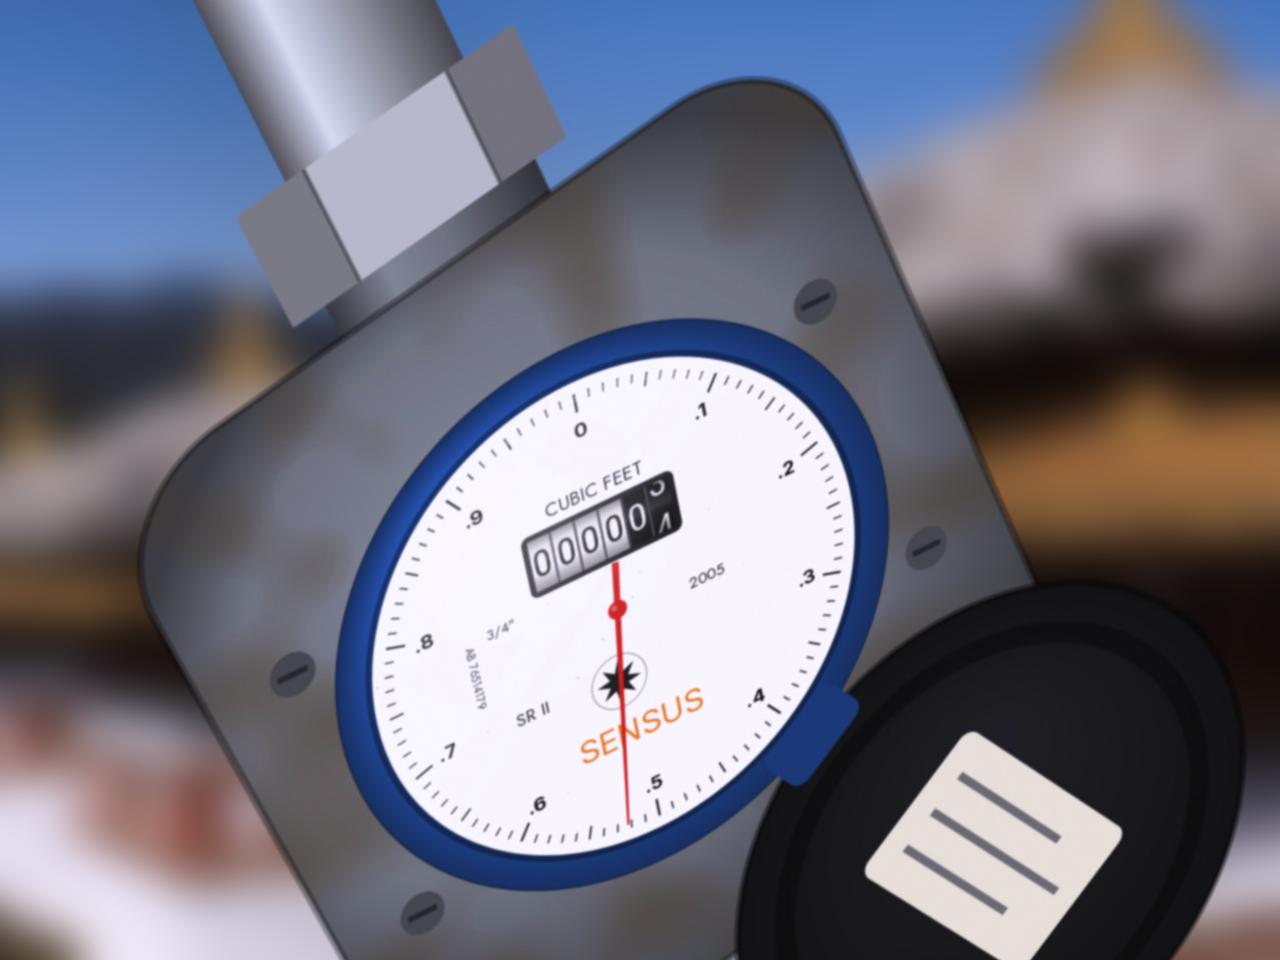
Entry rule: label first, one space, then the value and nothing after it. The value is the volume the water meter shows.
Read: 3.52 ft³
